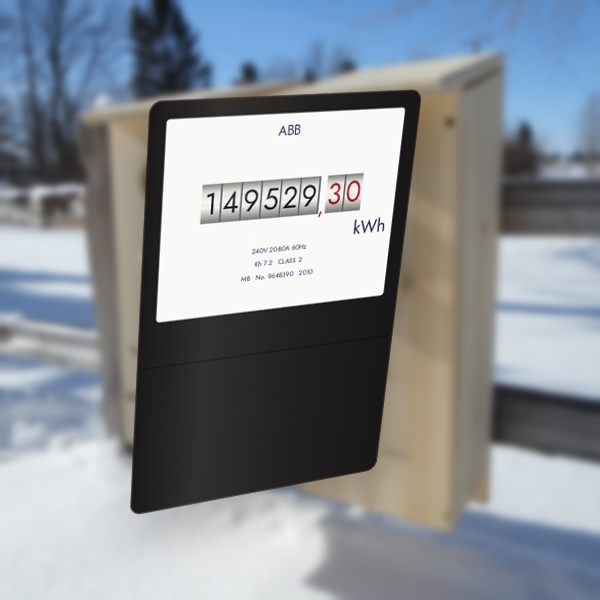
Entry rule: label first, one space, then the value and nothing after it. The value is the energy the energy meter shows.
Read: 149529.30 kWh
